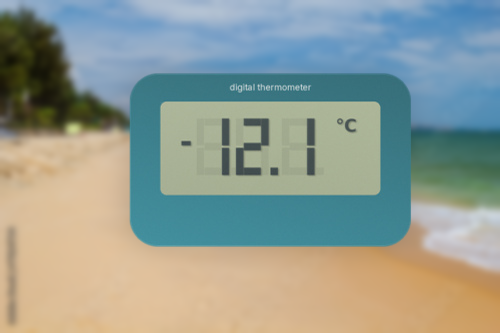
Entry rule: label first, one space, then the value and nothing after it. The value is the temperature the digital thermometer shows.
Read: -12.1 °C
